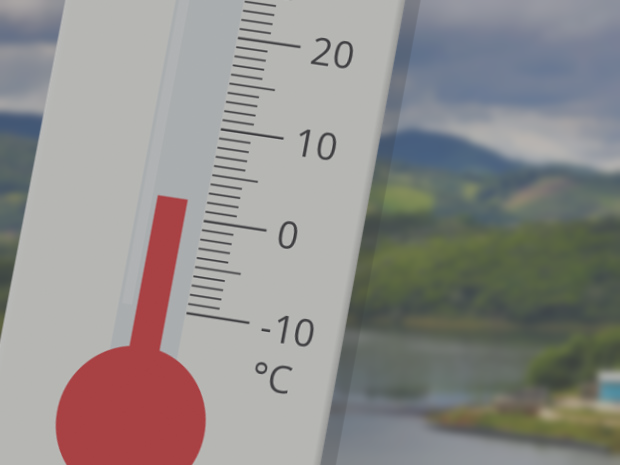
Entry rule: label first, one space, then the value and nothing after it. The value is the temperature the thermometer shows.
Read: 2 °C
